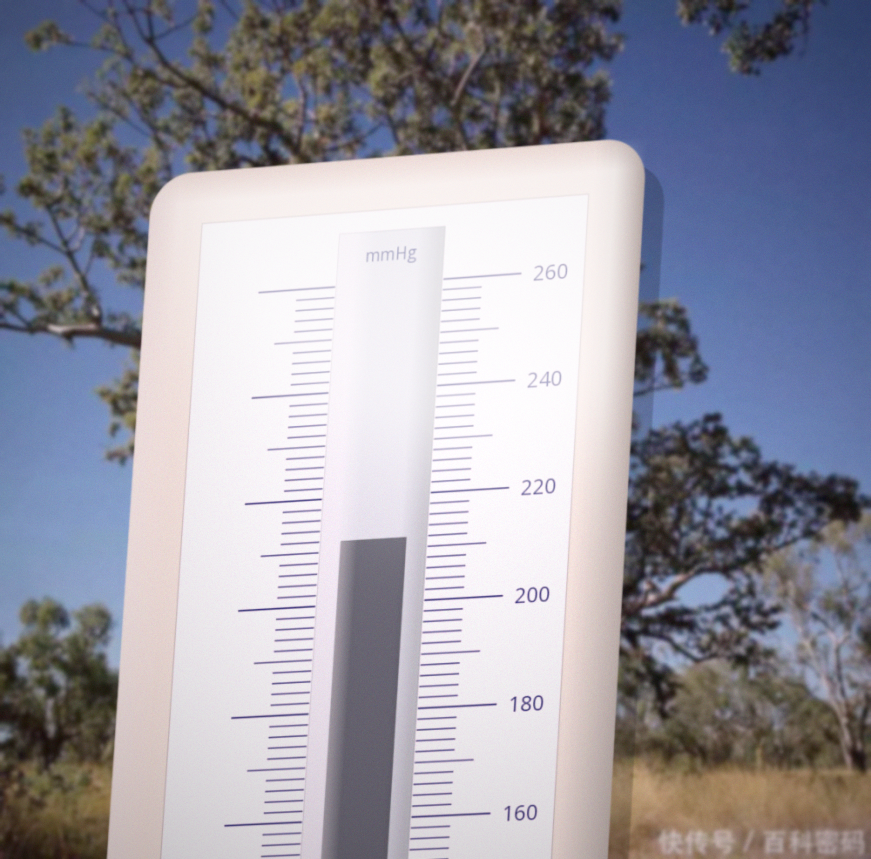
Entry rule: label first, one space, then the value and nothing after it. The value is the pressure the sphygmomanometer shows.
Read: 212 mmHg
